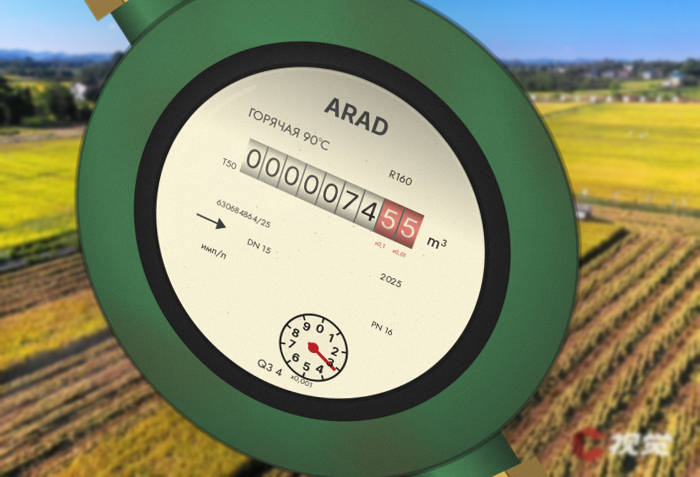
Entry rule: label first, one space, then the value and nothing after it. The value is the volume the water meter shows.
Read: 74.553 m³
